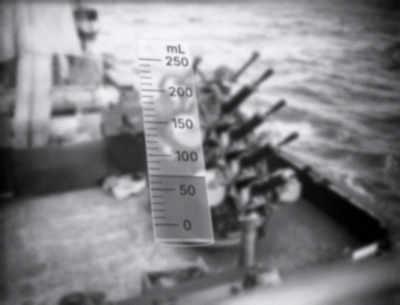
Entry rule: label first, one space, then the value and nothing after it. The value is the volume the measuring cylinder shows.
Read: 70 mL
